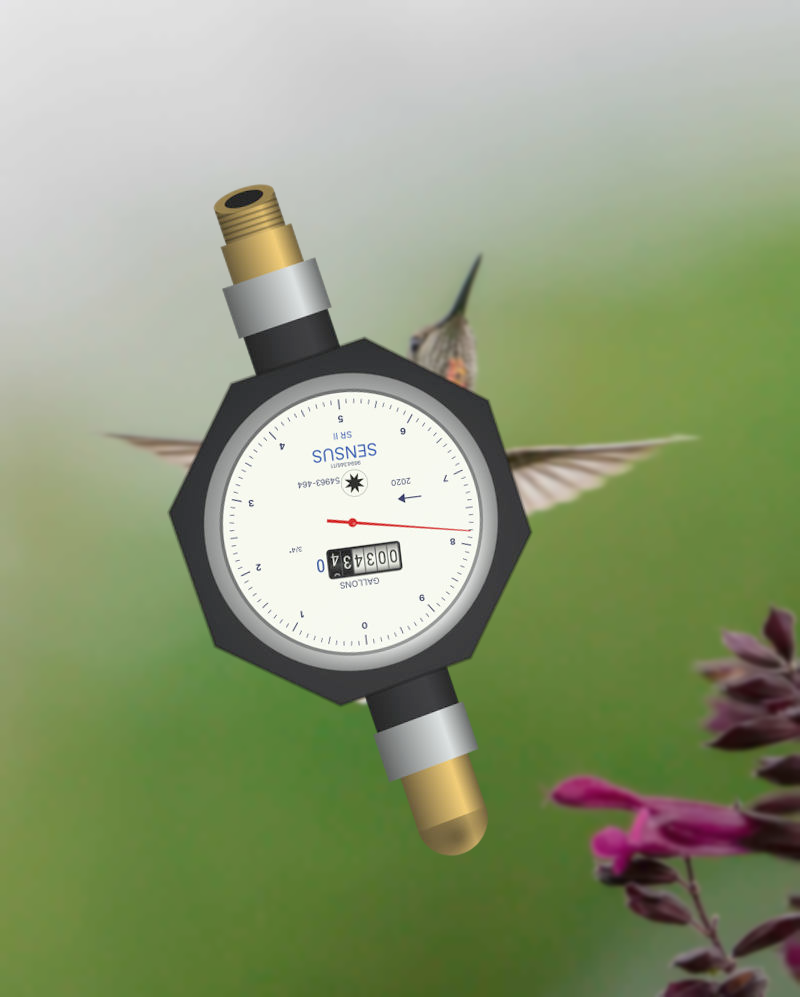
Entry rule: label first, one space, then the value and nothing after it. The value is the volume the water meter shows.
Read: 34337.8 gal
